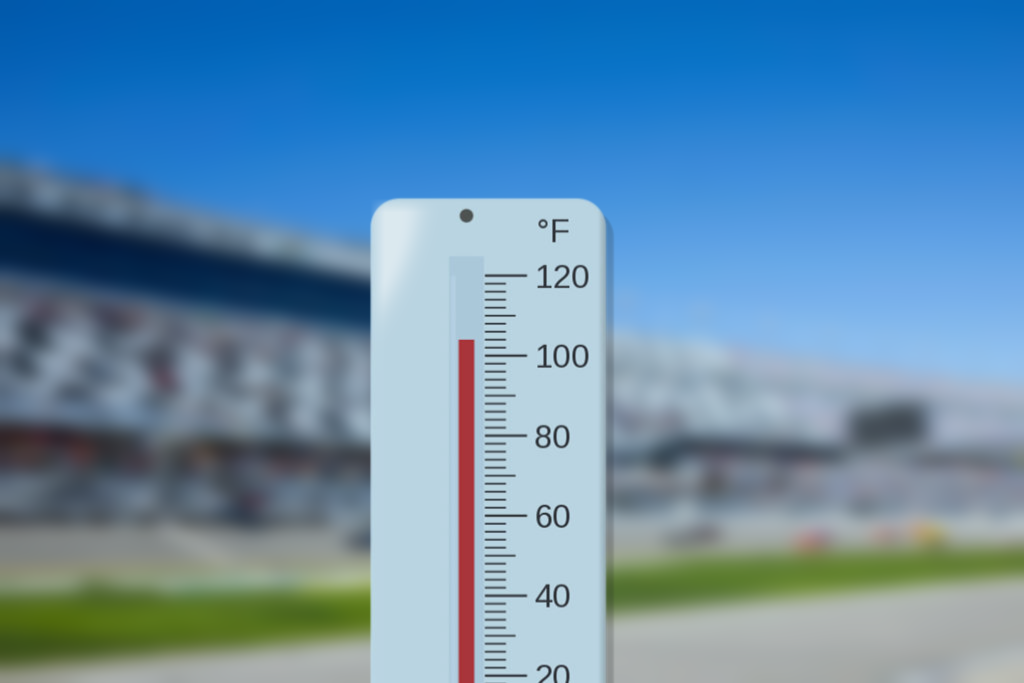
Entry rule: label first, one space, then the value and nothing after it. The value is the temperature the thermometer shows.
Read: 104 °F
